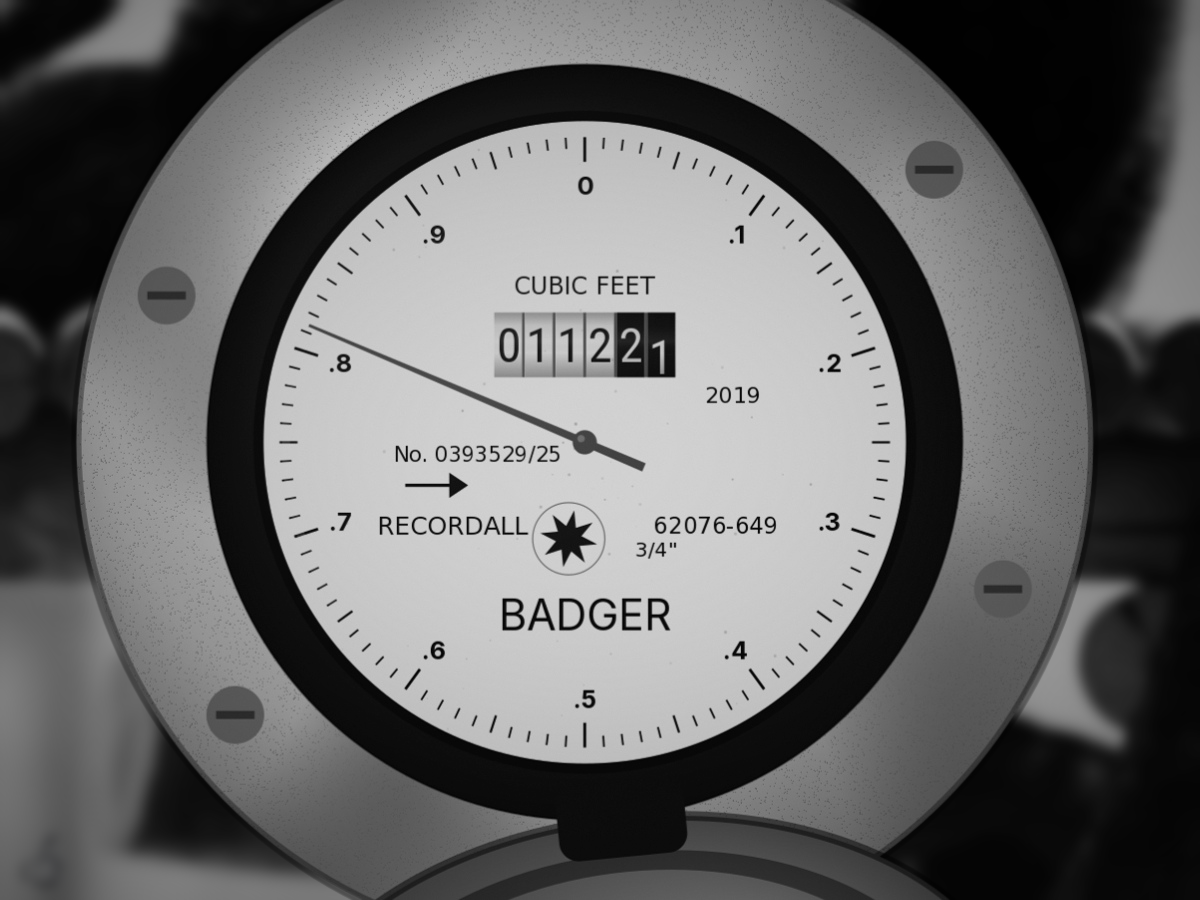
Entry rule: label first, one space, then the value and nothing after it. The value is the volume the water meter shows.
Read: 11220.81 ft³
